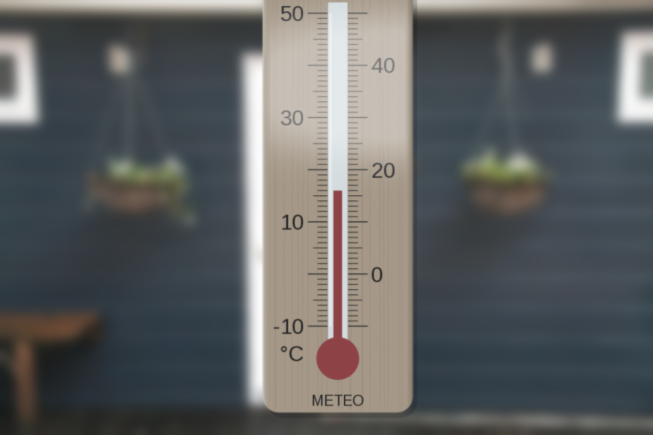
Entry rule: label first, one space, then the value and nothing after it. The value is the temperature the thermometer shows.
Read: 16 °C
